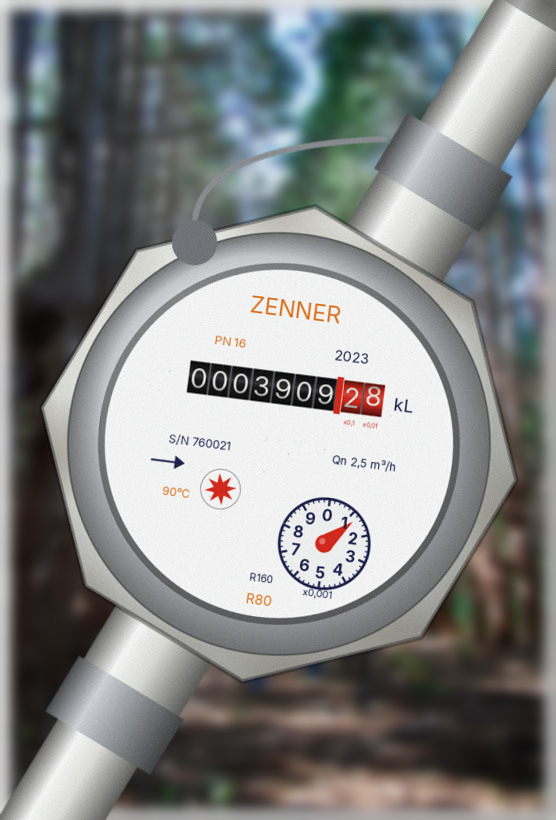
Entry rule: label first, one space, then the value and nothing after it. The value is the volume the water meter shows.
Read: 3909.281 kL
